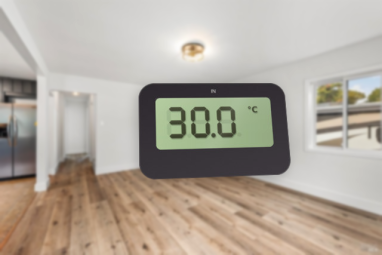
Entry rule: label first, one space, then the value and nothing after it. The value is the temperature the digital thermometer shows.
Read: 30.0 °C
